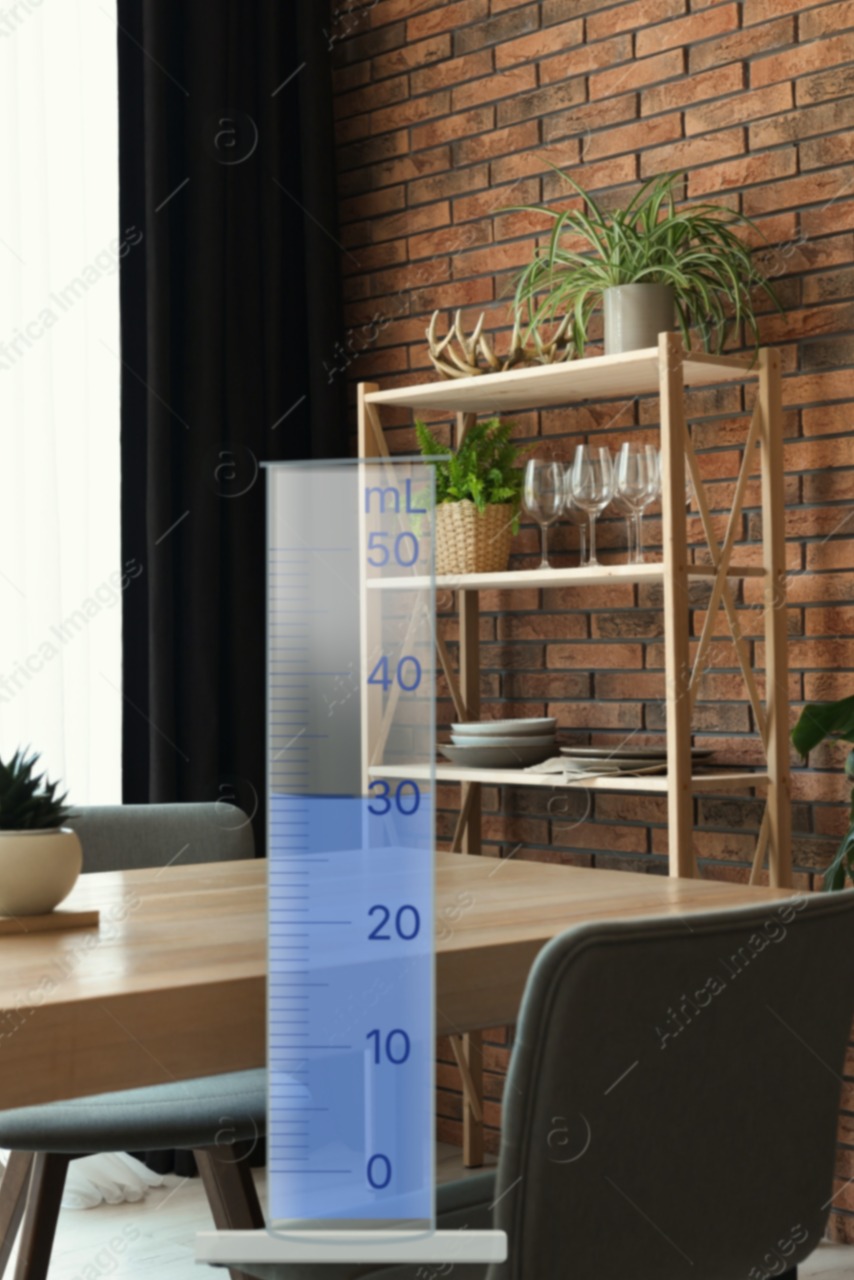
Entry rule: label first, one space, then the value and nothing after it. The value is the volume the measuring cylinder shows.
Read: 30 mL
